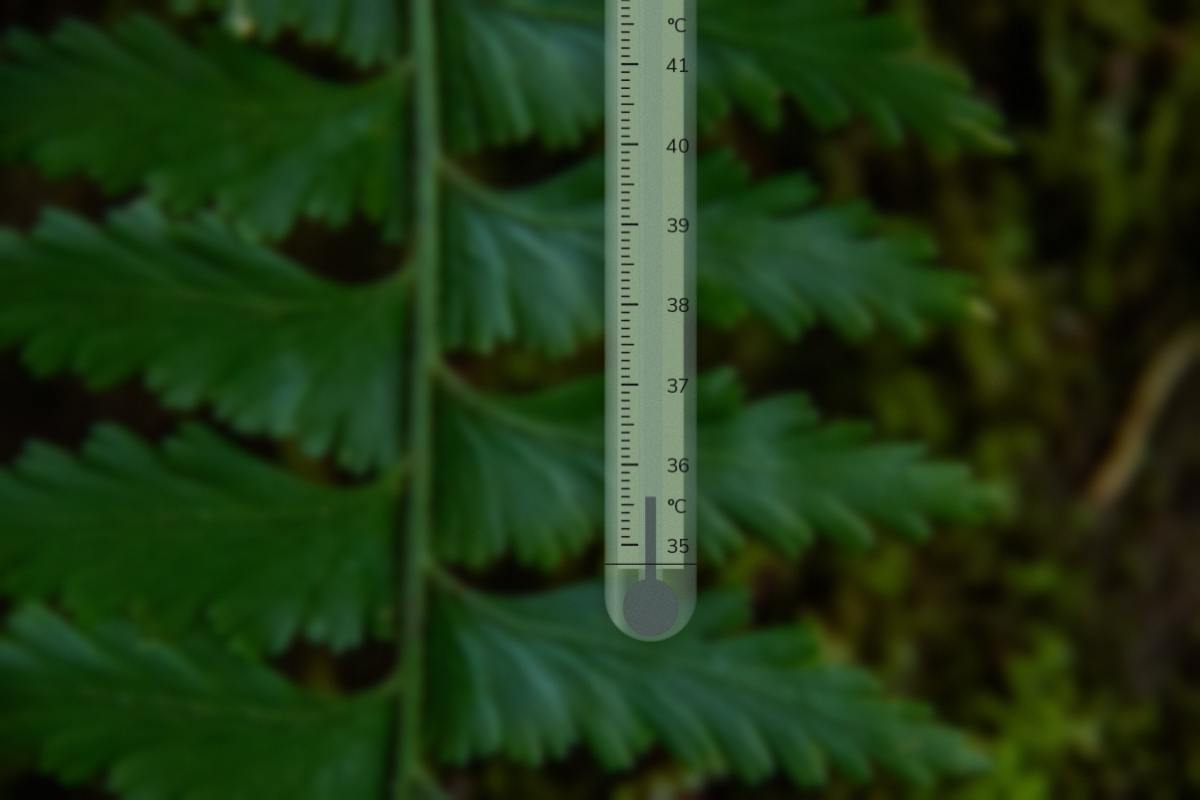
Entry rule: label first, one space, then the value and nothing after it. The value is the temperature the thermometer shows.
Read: 35.6 °C
